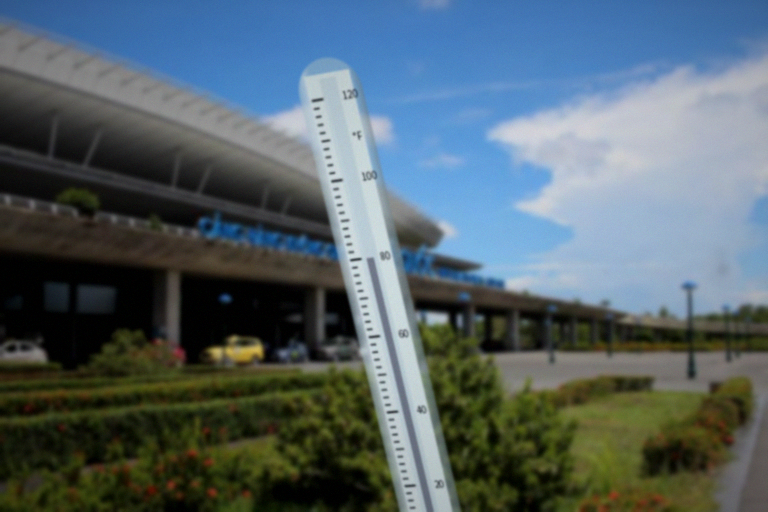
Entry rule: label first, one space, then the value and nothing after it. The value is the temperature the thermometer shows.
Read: 80 °F
